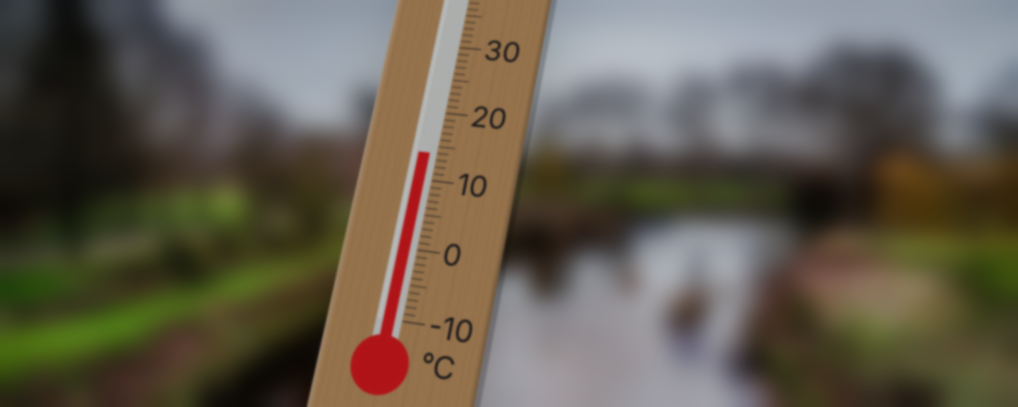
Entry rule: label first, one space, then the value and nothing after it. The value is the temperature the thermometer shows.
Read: 14 °C
